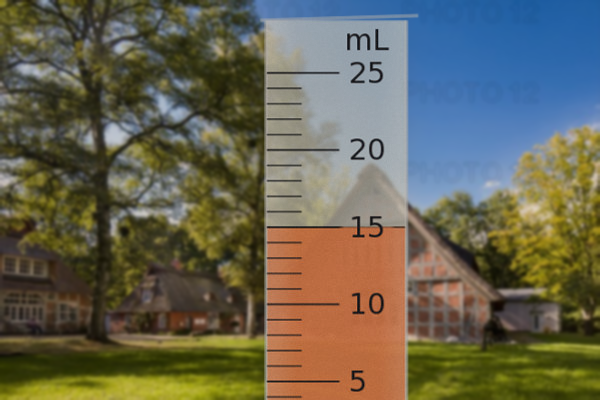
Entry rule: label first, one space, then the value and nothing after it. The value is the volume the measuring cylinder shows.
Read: 15 mL
